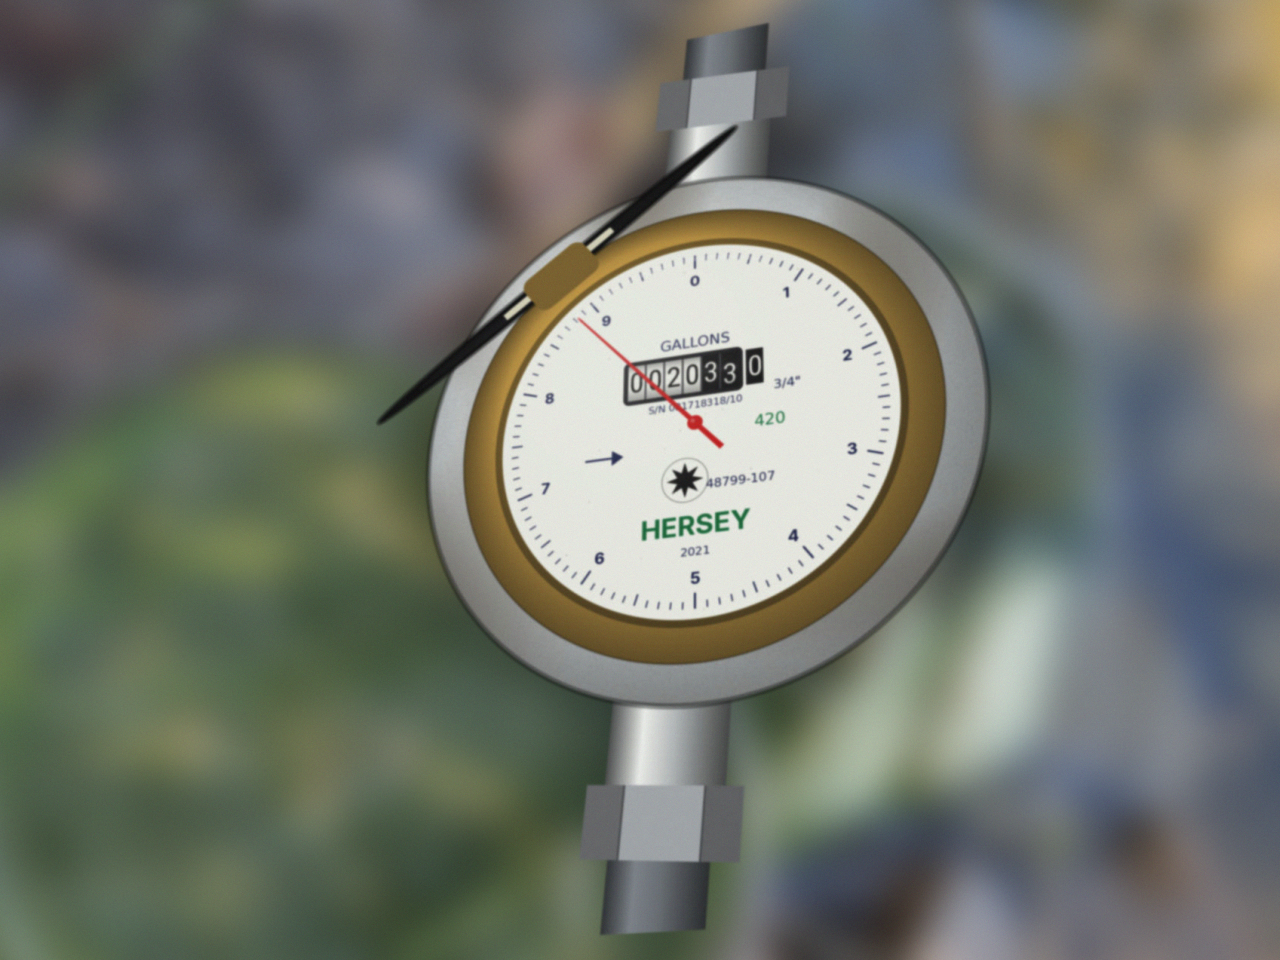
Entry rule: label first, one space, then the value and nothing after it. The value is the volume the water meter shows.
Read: 20328.8 gal
